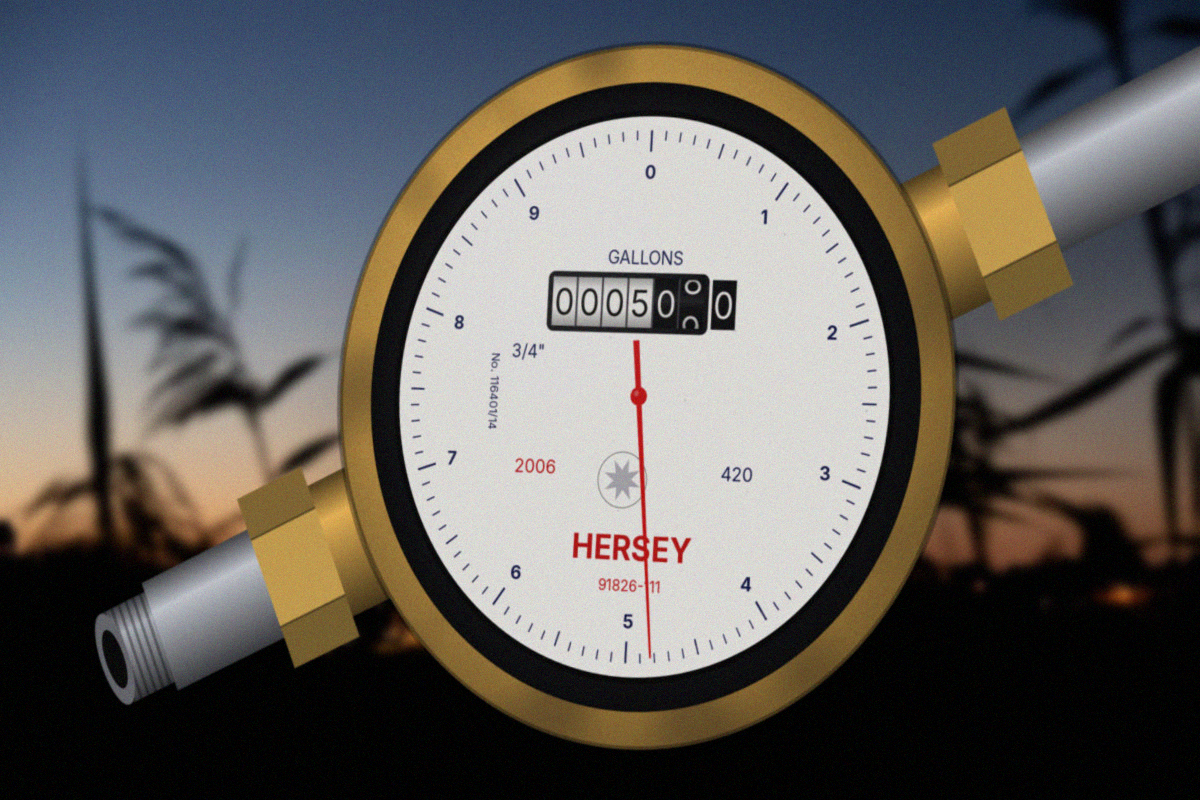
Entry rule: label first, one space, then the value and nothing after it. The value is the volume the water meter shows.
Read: 5084.8 gal
